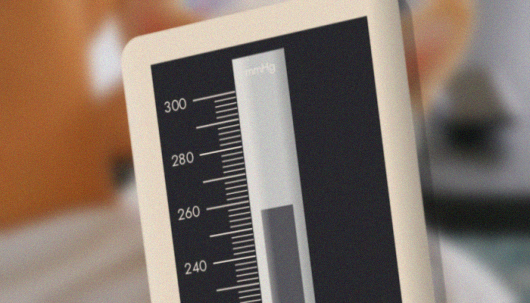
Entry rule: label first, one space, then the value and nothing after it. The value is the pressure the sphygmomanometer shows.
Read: 256 mmHg
